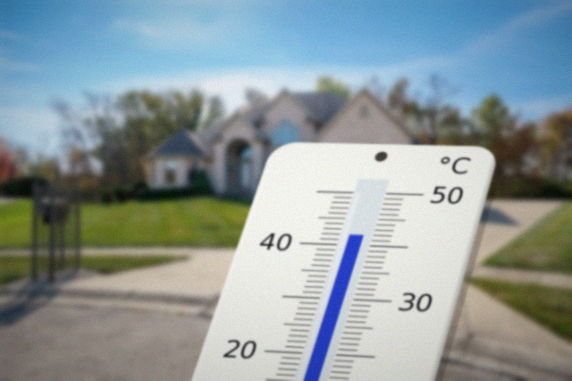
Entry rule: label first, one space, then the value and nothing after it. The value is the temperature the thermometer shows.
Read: 42 °C
